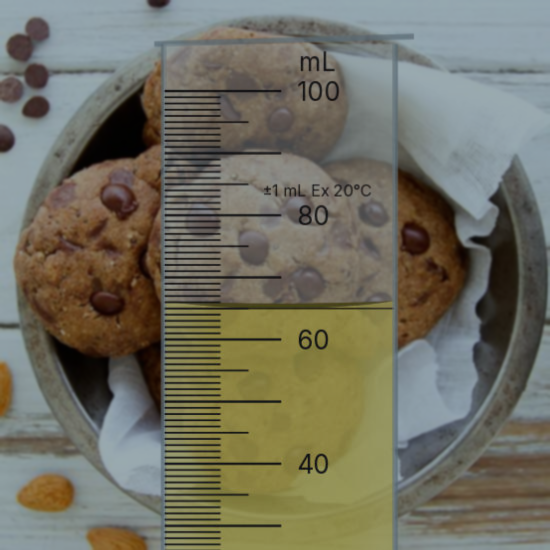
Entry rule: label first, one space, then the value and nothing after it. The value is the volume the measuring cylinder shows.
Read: 65 mL
